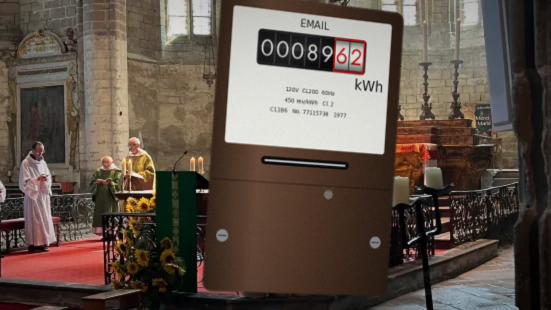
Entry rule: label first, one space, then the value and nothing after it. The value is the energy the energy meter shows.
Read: 89.62 kWh
